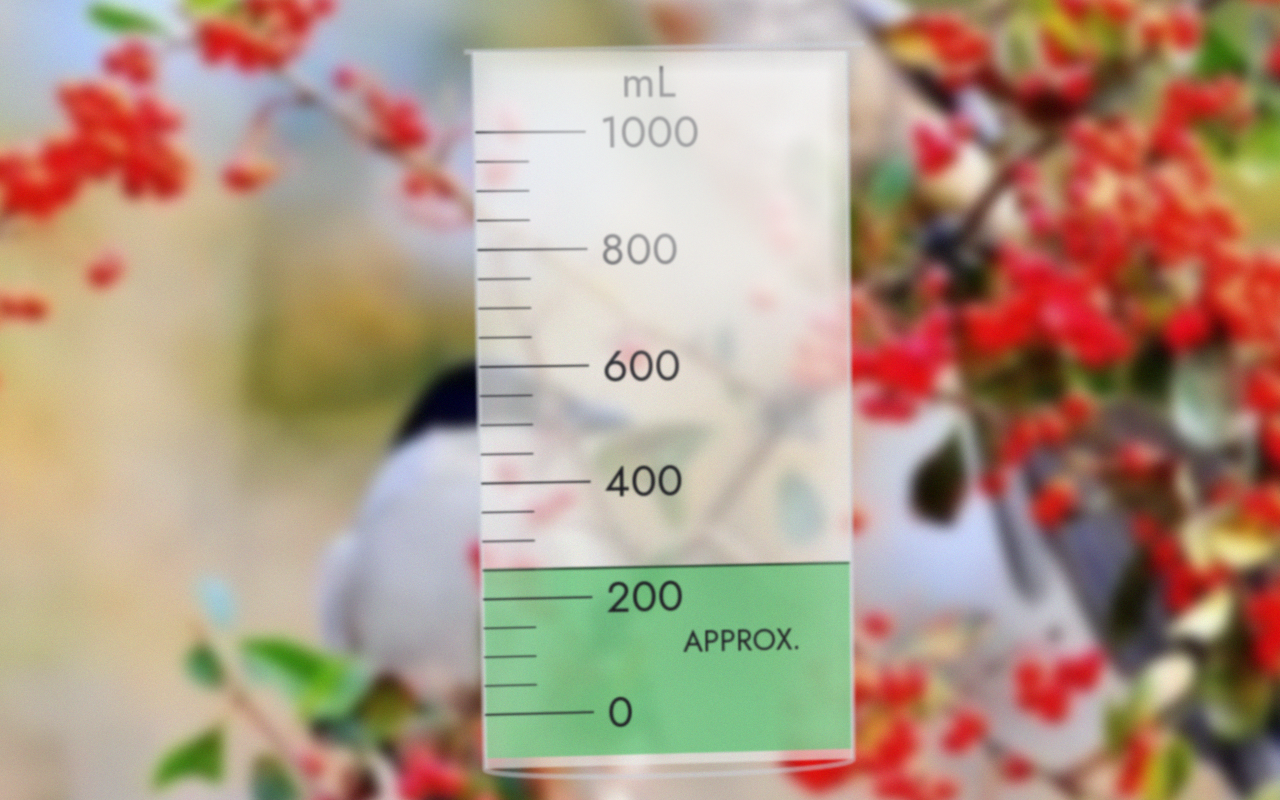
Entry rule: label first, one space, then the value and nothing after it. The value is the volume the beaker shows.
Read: 250 mL
